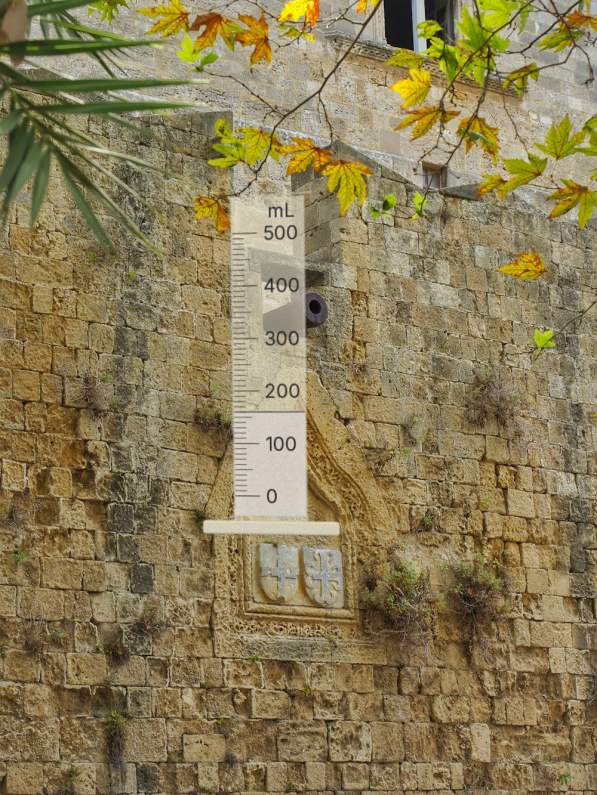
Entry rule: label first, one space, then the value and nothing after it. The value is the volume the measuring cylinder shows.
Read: 160 mL
